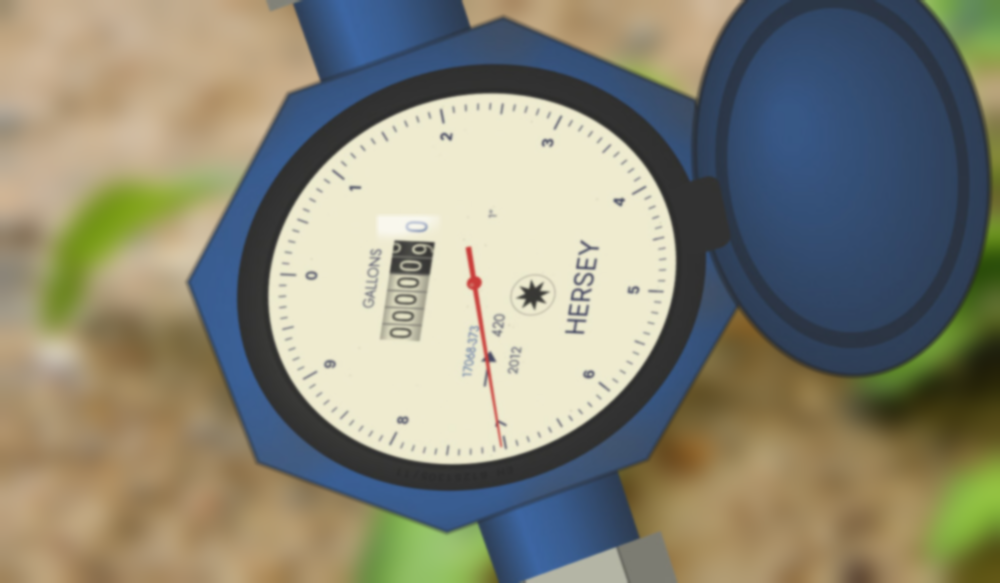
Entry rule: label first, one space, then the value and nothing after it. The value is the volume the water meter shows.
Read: 87.0 gal
